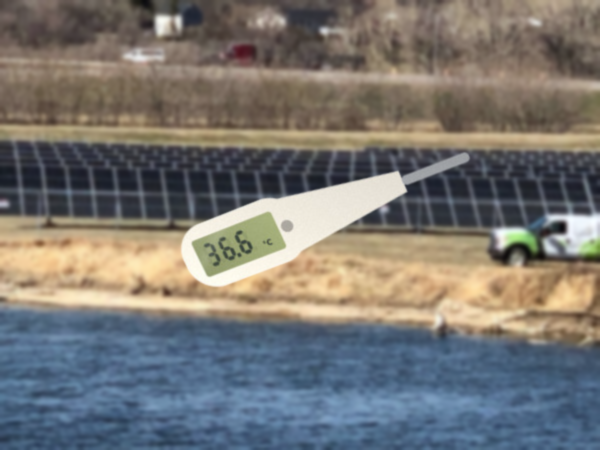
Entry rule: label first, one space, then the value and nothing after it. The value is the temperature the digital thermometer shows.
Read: 36.6 °C
